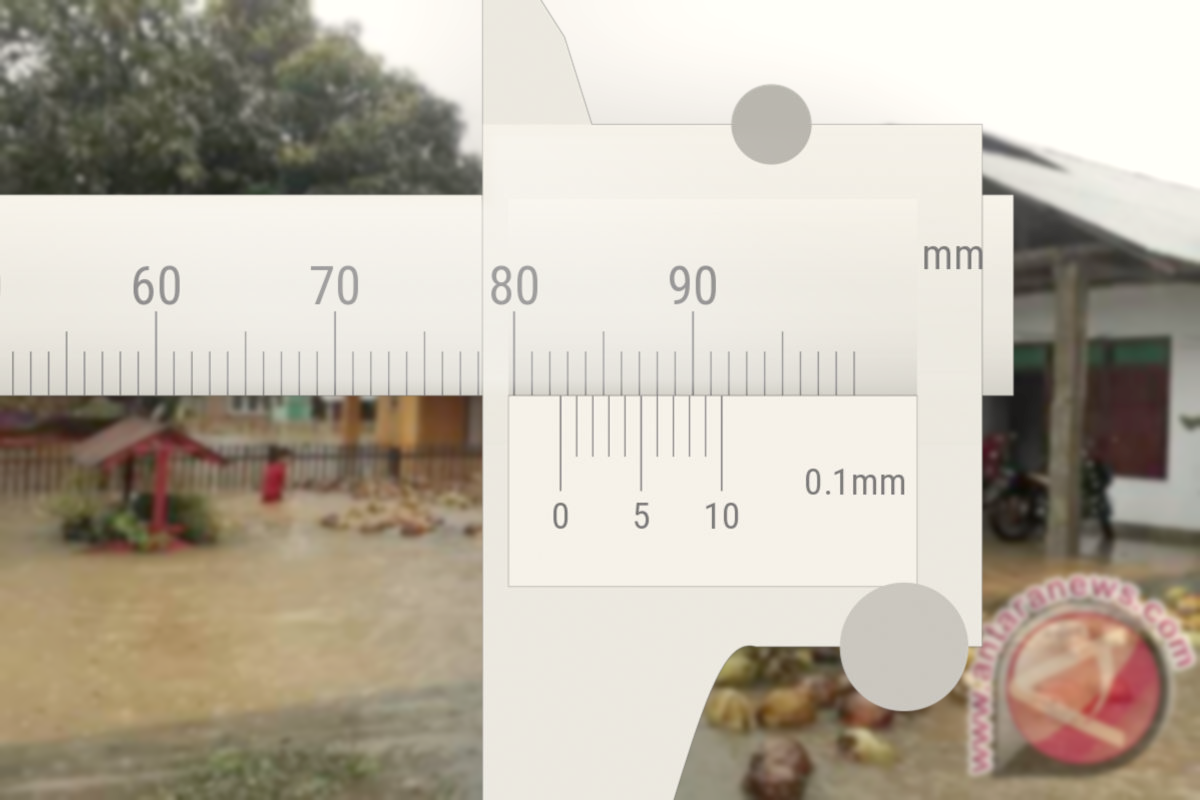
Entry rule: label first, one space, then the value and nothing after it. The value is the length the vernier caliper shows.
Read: 82.6 mm
